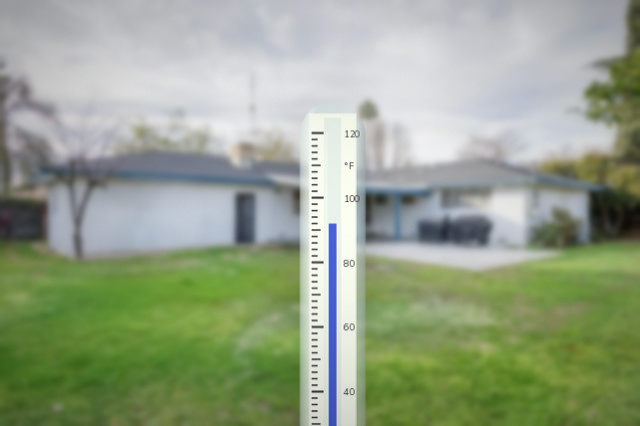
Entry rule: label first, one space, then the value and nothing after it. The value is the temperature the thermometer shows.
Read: 92 °F
